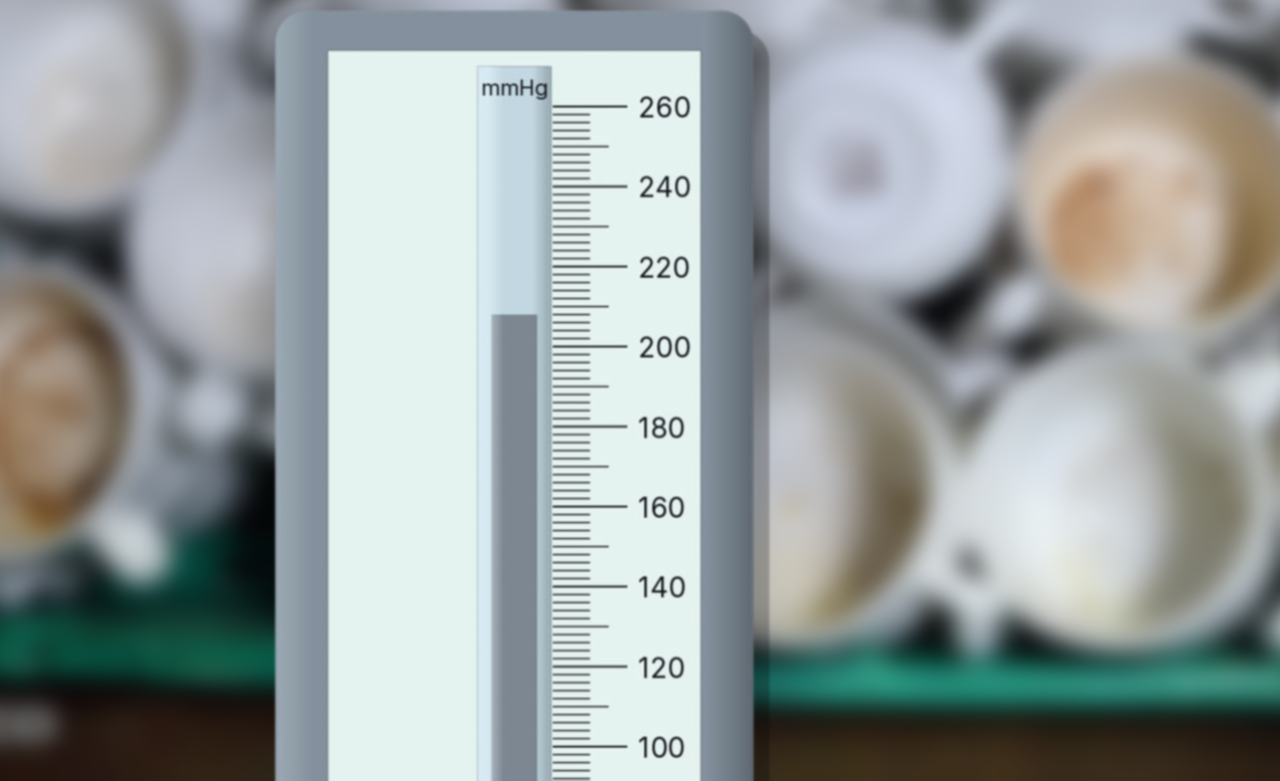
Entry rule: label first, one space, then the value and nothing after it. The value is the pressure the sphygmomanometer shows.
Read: 208 mmHg
